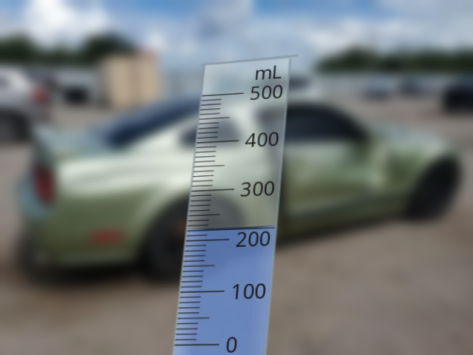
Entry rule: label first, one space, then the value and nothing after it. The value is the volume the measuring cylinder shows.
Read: 220 mL
